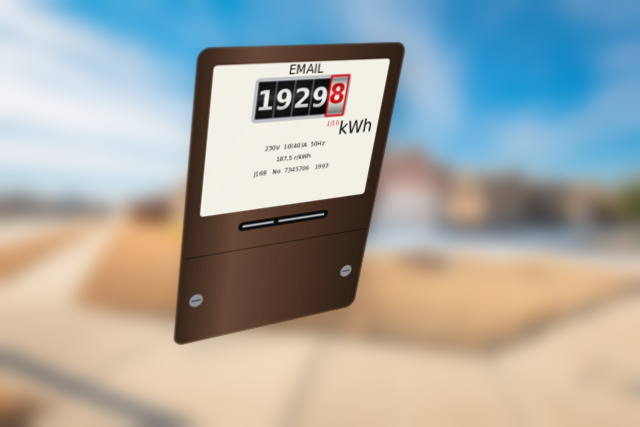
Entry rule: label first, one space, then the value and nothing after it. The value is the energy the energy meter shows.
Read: 1929.8 kWh
